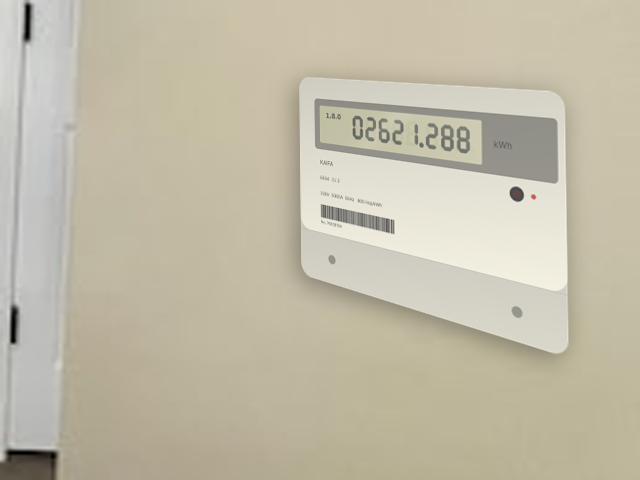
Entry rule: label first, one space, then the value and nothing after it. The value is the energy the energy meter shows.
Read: 2621.288 kWh
